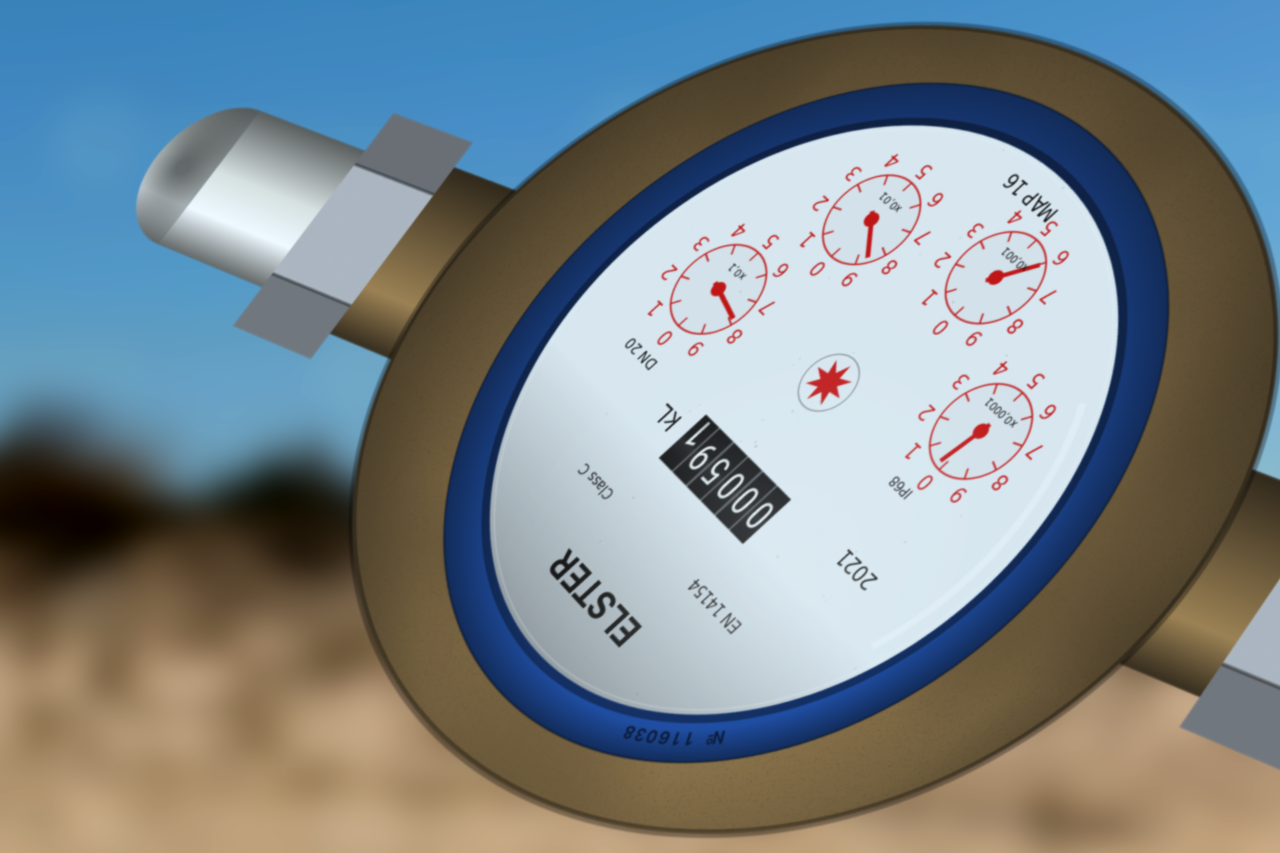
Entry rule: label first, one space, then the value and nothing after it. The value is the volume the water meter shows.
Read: 590.7860 kL
